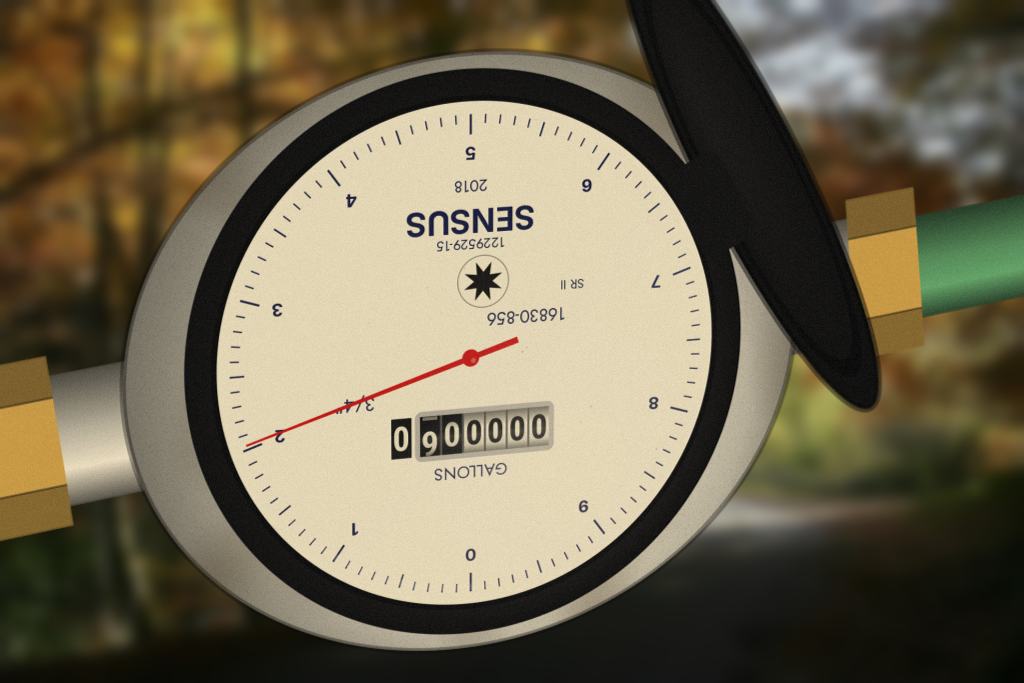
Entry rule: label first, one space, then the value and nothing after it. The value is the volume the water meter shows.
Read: 62.0 gal
